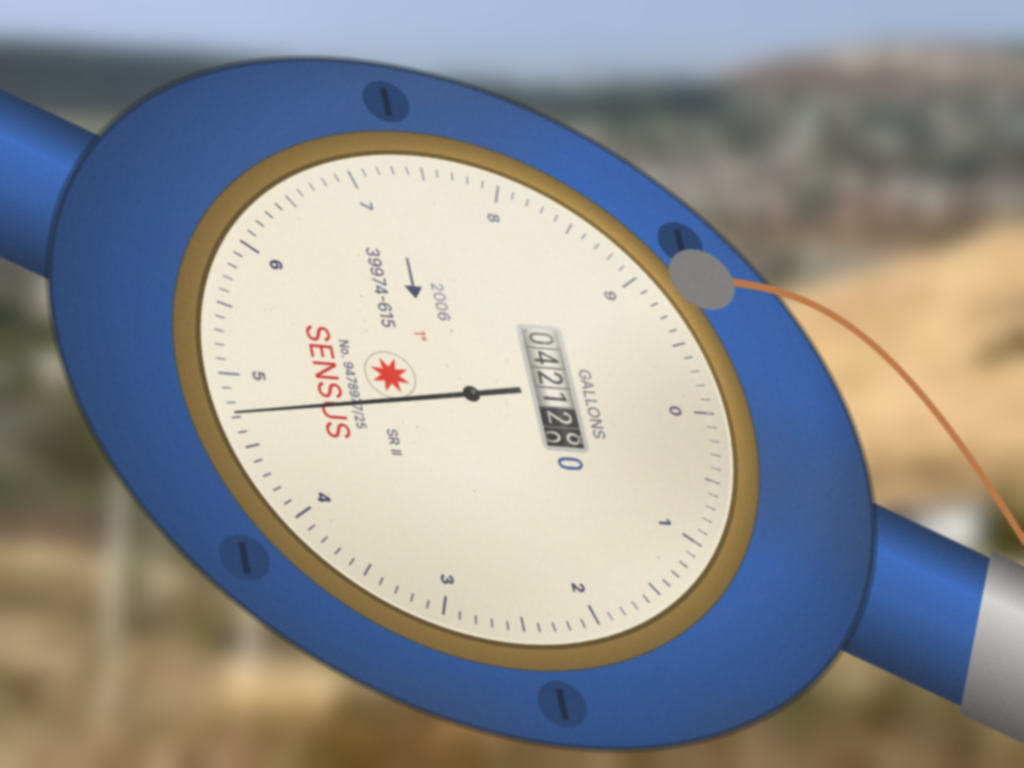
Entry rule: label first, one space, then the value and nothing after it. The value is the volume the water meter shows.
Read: 421284.7 gal
